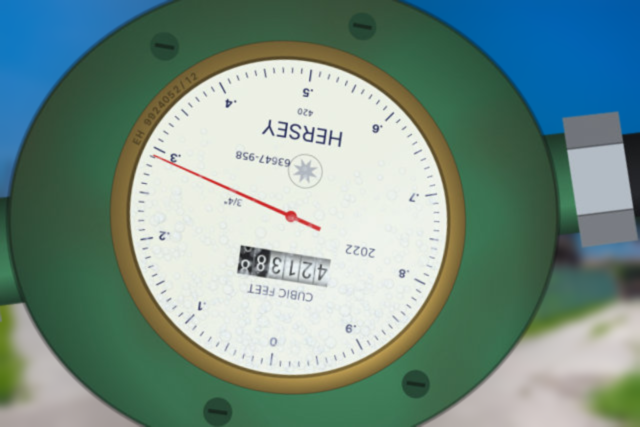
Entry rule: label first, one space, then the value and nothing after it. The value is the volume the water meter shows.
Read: 421388.29 ft³
